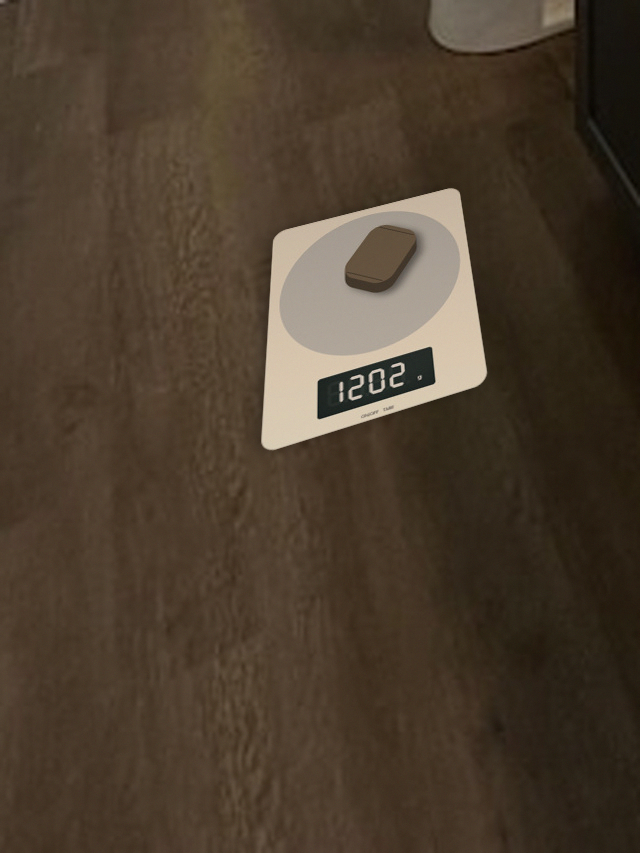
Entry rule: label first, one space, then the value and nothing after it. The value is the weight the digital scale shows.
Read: 1202 g
